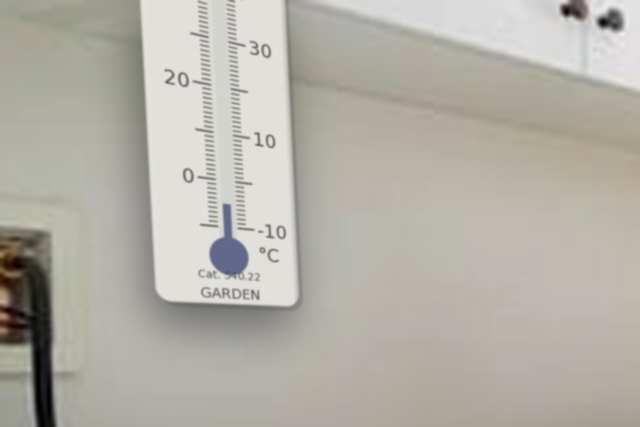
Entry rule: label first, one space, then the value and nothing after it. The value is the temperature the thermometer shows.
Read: -5 °C
